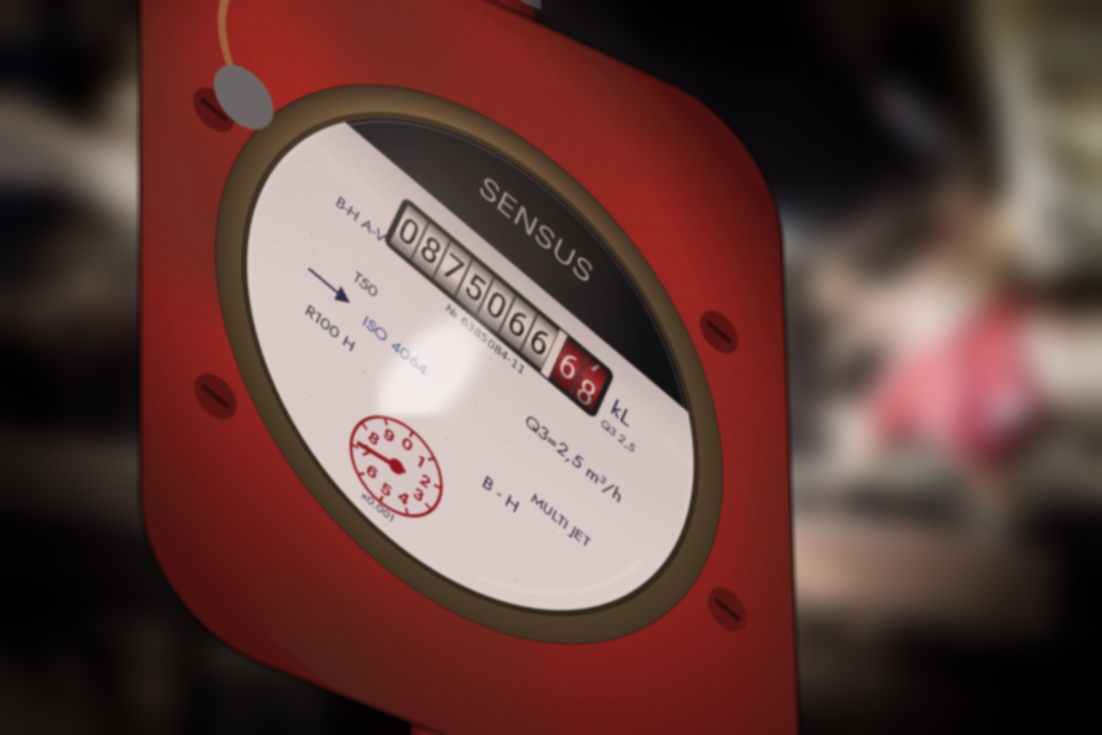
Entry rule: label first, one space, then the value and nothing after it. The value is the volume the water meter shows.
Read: 875066.677 kL
